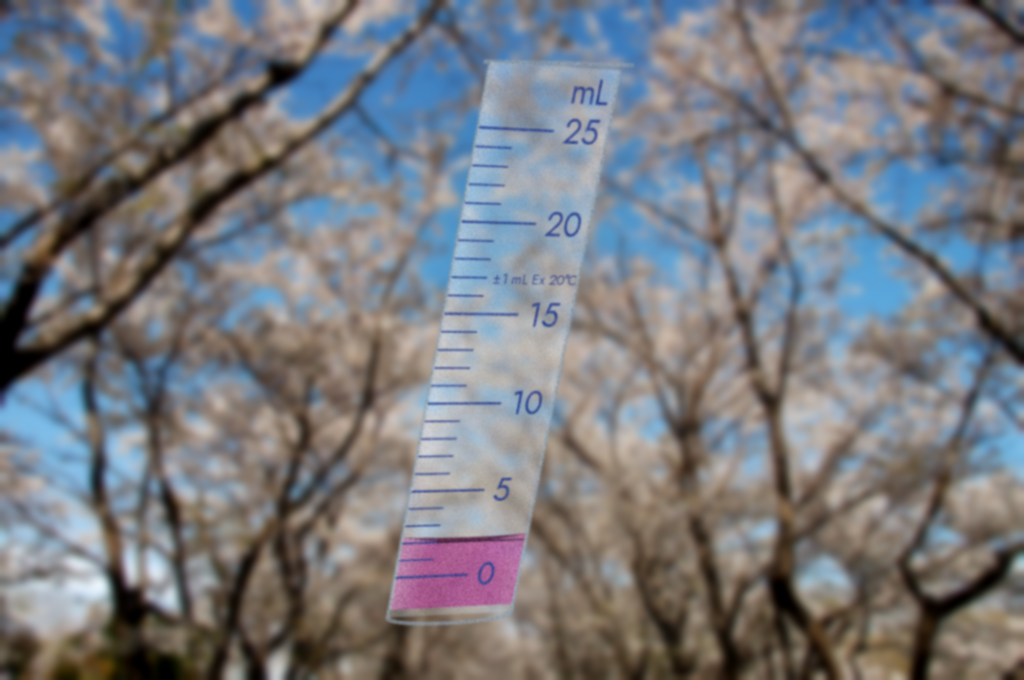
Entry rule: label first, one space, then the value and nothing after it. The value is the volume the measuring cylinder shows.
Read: 2 mL
